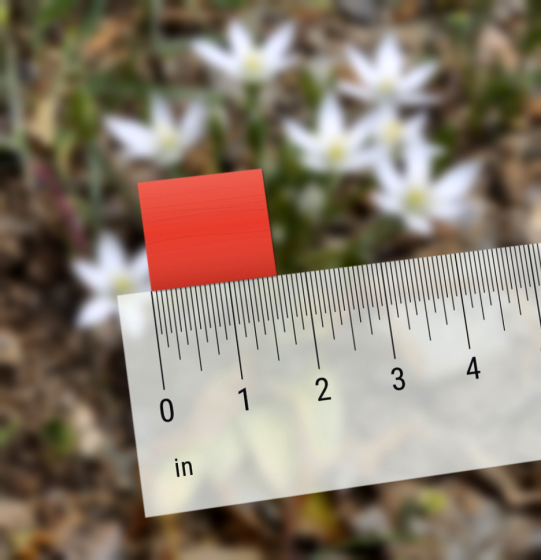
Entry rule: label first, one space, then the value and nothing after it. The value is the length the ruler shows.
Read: 1.625 in
